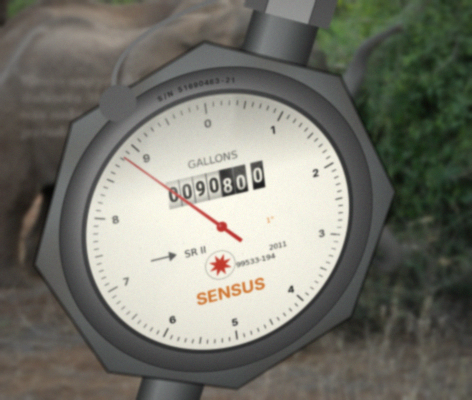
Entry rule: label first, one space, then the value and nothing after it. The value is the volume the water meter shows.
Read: 90798.8 gal
